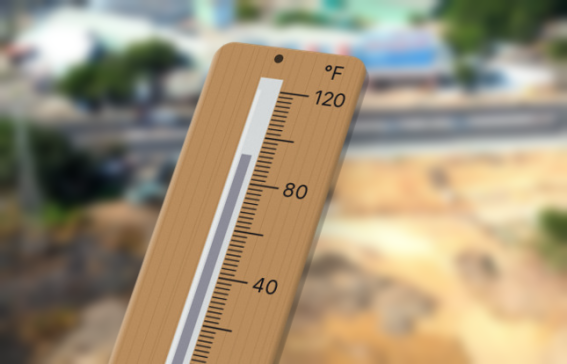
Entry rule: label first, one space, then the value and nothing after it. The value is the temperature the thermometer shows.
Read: 92 °F
